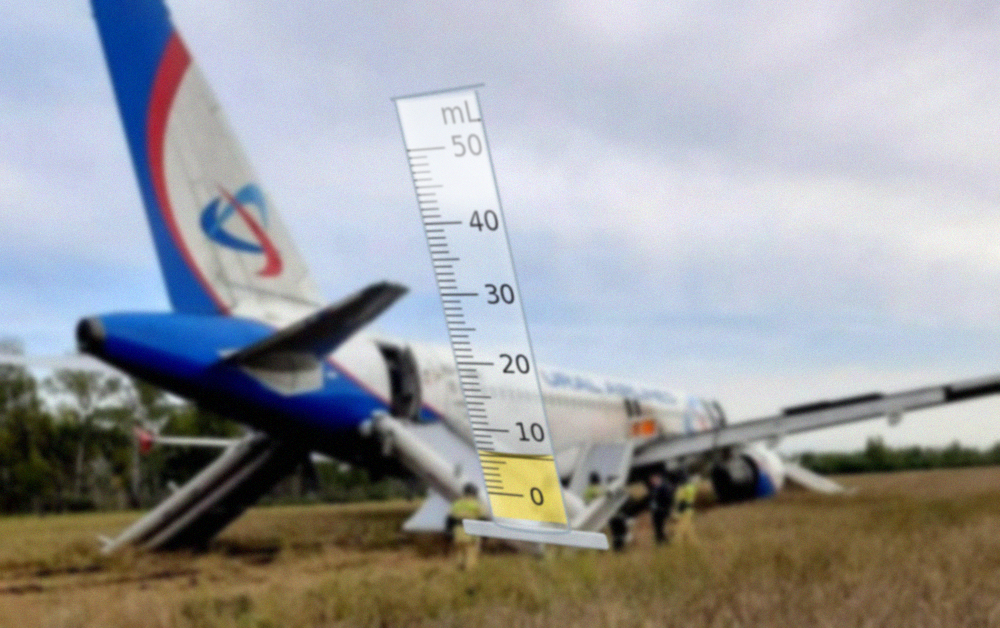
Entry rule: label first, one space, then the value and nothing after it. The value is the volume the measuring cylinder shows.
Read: 6 mL
